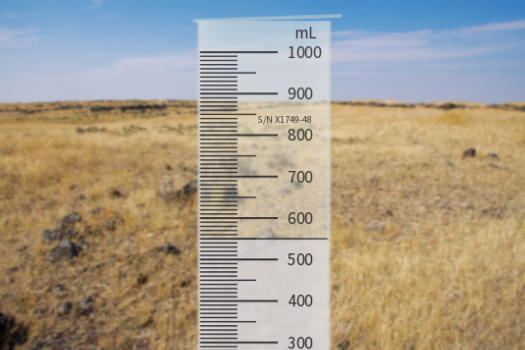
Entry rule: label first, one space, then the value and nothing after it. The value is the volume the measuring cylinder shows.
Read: 550 mL
